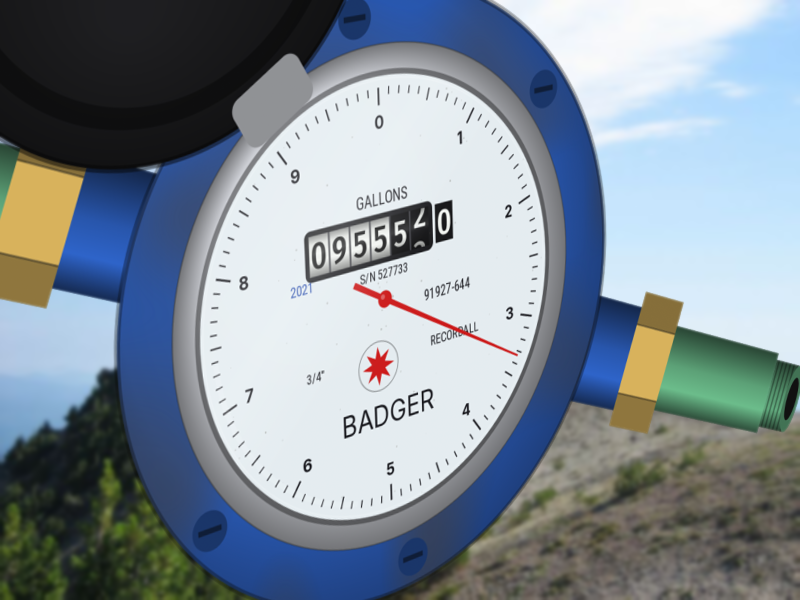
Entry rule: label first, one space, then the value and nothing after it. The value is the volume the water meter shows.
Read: 955523.3 gal
